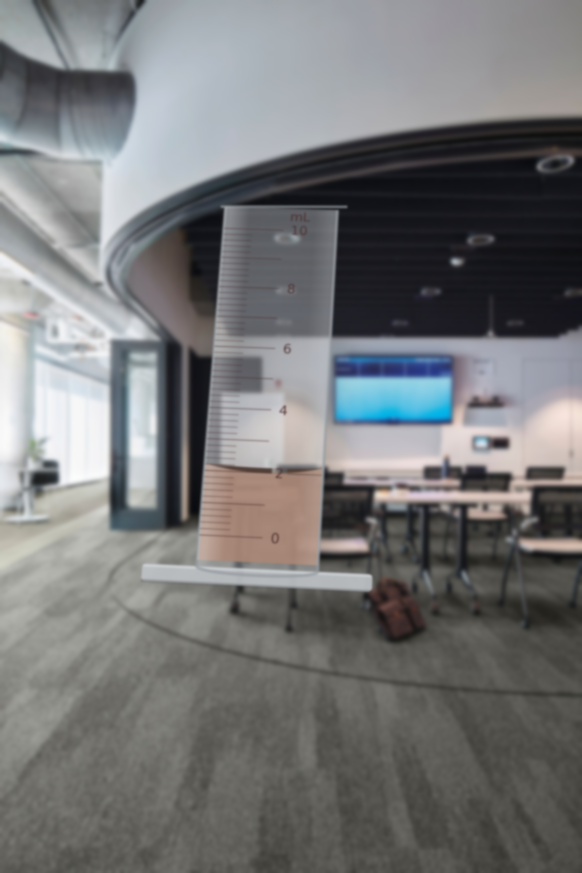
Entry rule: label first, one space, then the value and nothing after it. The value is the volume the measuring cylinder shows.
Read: 2 mL
